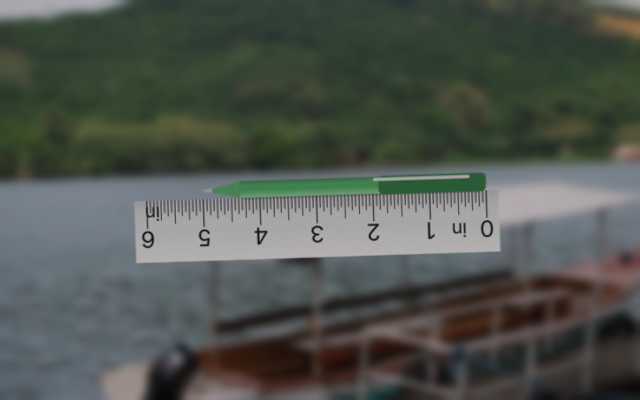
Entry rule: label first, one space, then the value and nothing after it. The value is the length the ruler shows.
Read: 5 in
